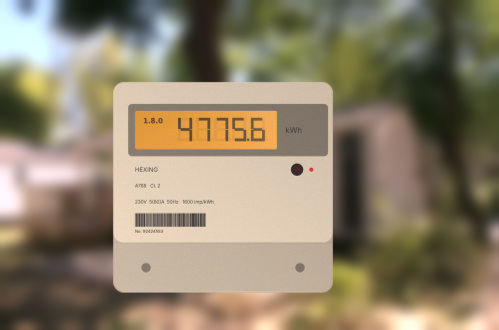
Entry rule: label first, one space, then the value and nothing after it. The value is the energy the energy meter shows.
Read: 4775.6 kWh
